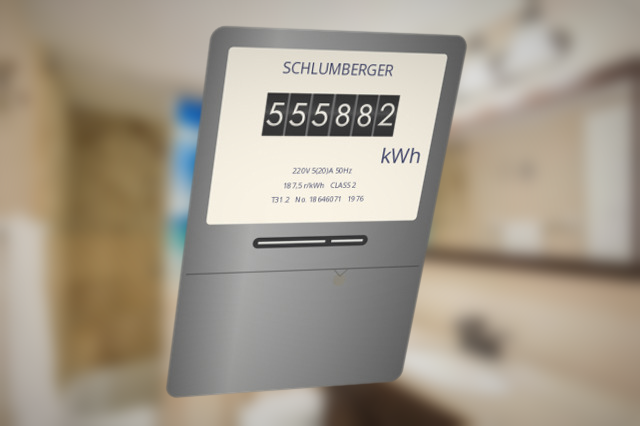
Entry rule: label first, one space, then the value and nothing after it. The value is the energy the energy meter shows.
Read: 555882 kWh
